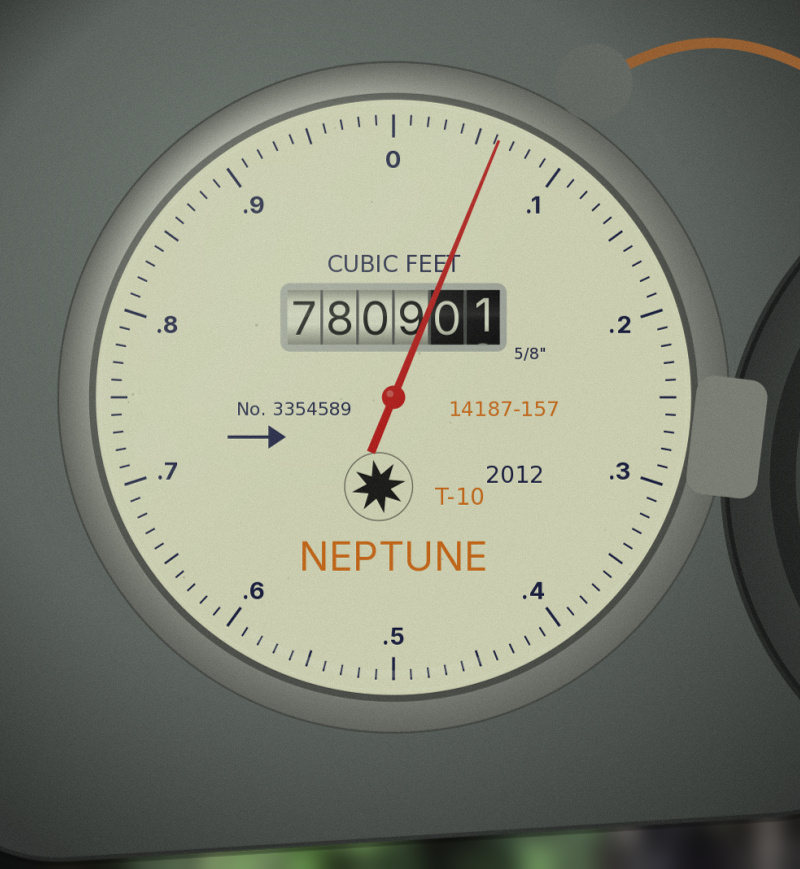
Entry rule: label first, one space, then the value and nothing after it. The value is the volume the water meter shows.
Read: 780901.06 ft³
